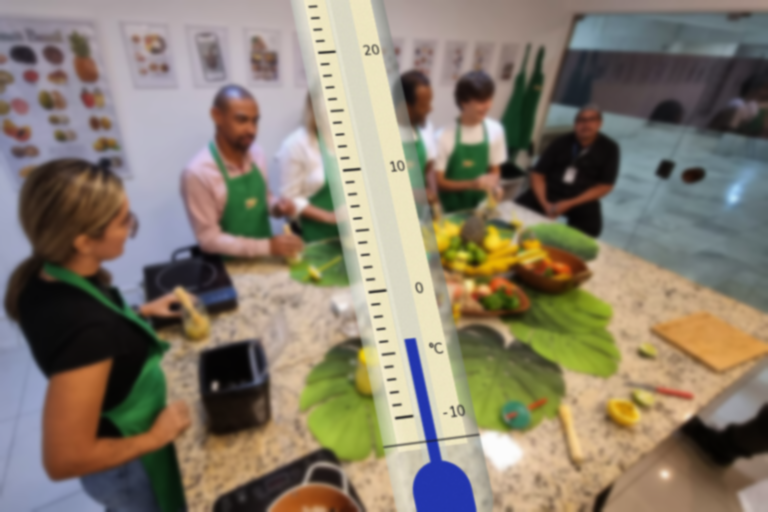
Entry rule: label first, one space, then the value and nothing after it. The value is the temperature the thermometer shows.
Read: -4 °C
